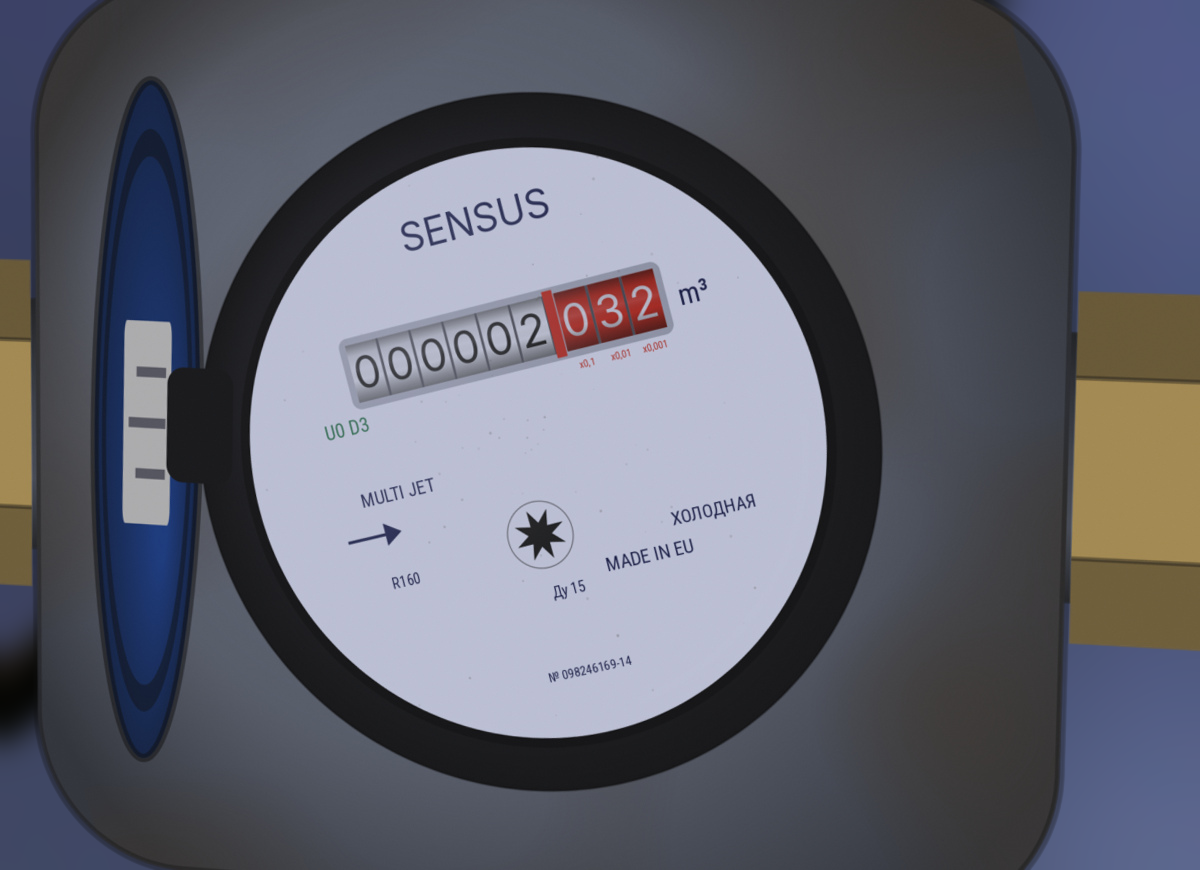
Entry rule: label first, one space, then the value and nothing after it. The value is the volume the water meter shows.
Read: 2.032 m³
